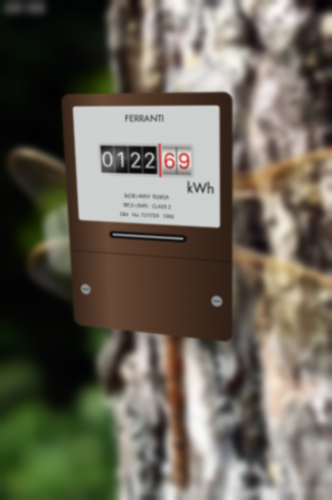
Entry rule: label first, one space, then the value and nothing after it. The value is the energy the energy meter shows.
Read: 122.69 kWh
